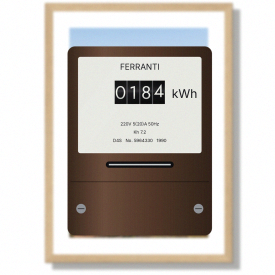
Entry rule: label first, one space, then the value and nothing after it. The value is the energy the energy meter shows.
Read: 184 kWh
